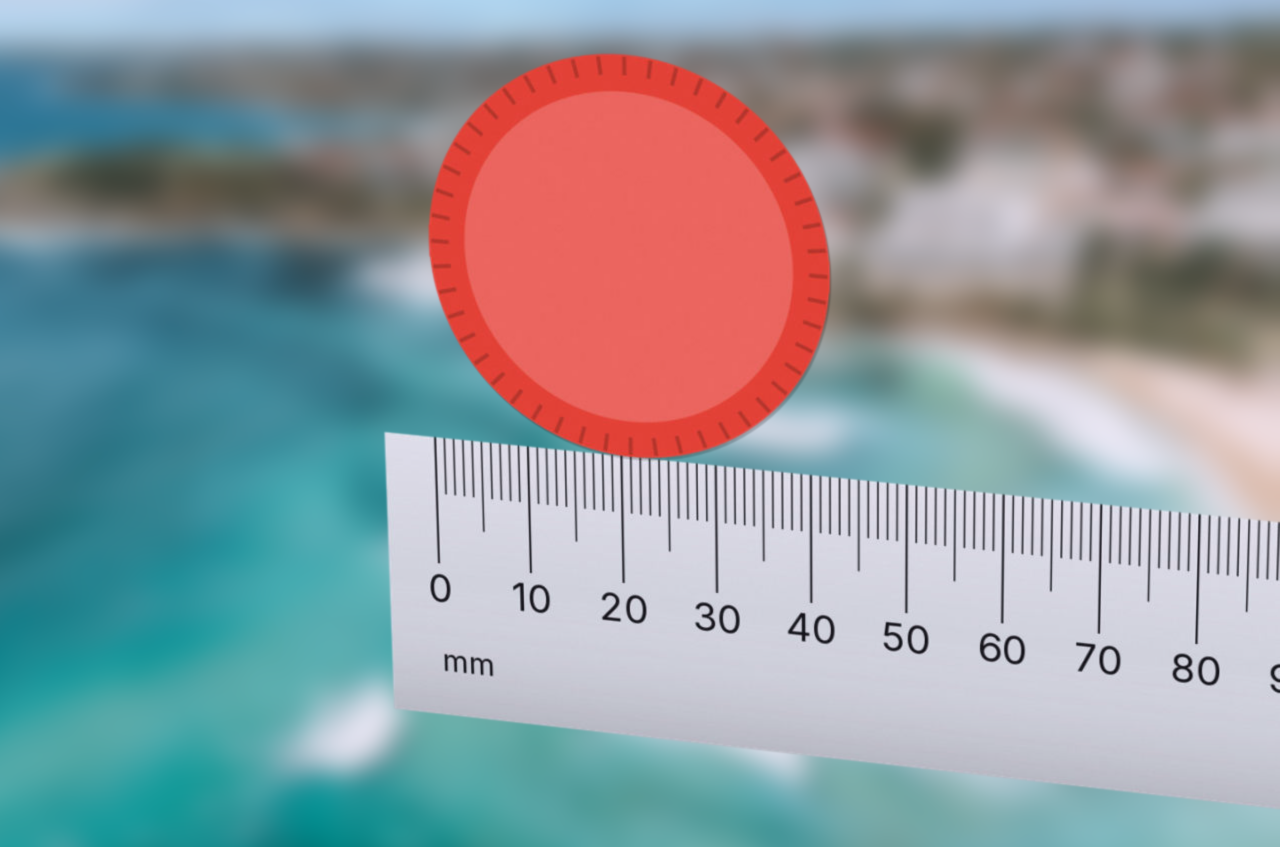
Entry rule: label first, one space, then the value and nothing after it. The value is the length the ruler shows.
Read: 42 mm
